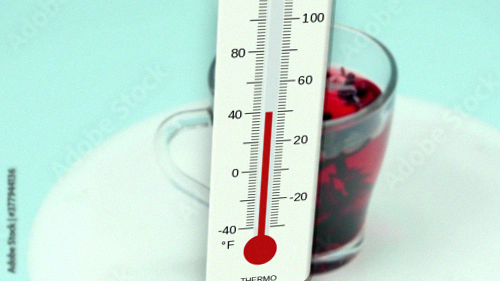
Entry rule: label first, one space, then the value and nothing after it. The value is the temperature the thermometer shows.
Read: 40 °F
